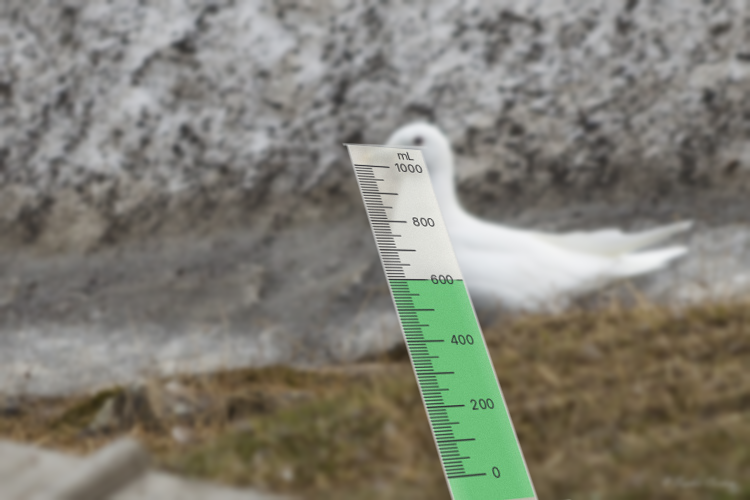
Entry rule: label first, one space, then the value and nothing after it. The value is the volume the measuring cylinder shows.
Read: 600 mL
